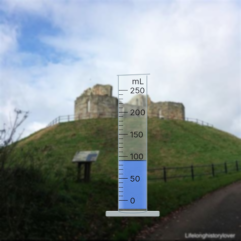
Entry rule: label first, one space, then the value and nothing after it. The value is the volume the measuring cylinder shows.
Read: 90 mL
